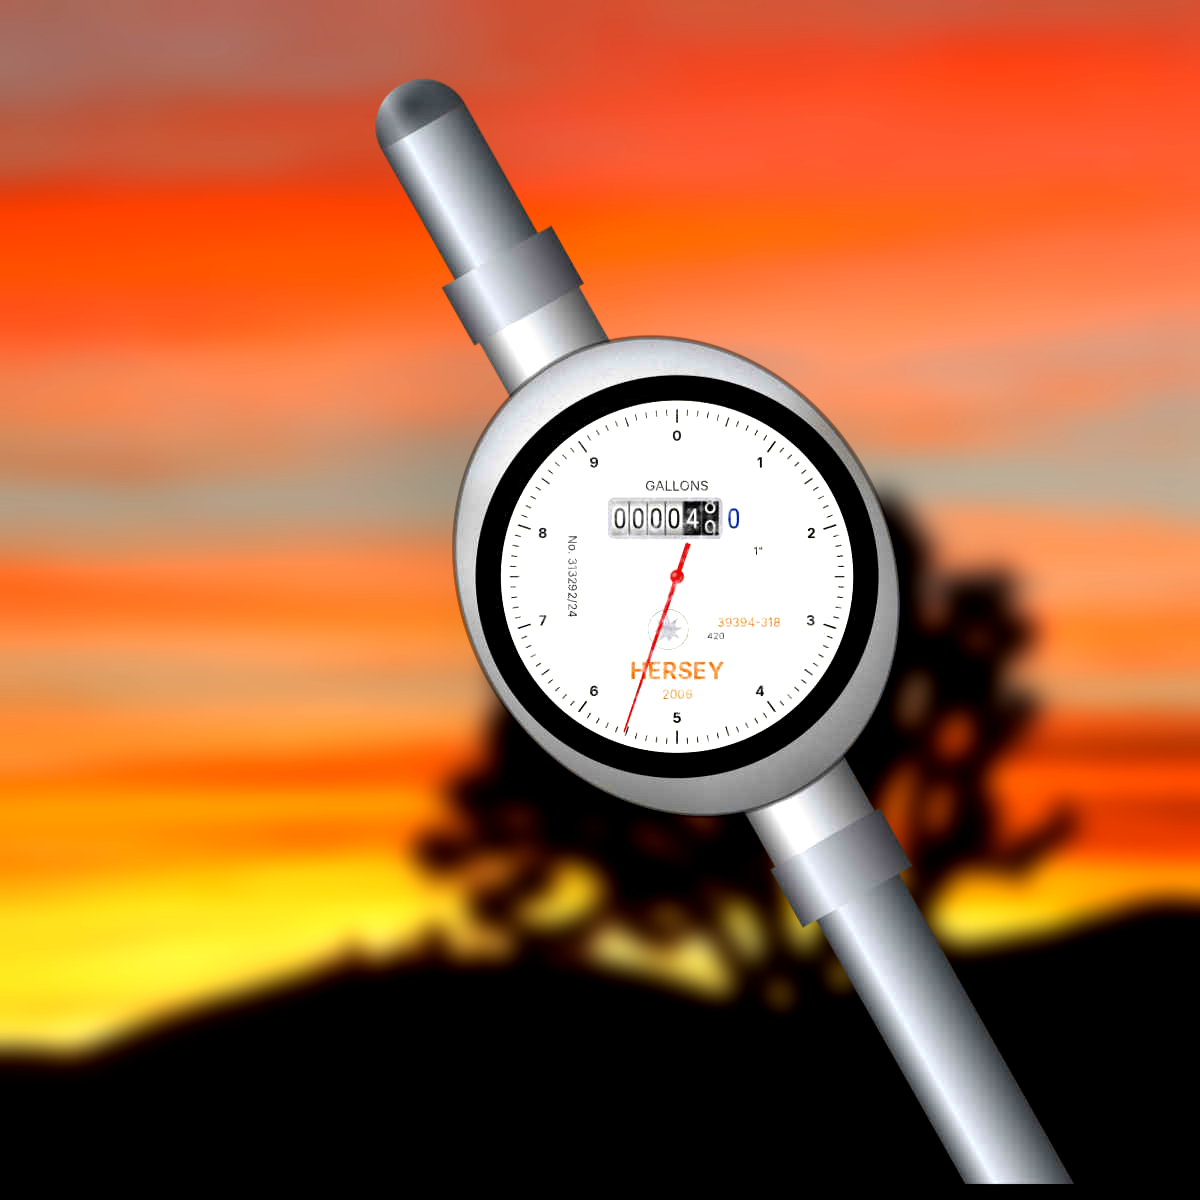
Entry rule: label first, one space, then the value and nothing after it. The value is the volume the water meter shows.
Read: 485.5 gal
